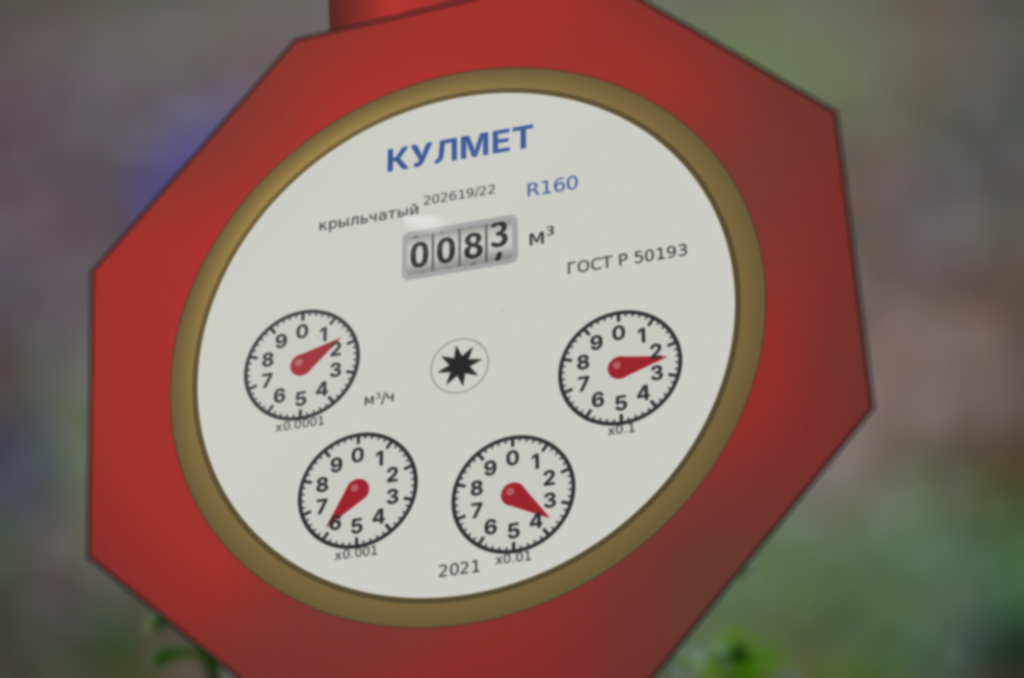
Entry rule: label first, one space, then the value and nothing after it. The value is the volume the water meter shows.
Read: 83.2361 m³
